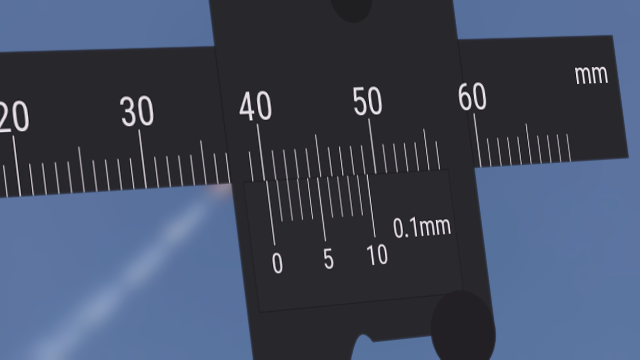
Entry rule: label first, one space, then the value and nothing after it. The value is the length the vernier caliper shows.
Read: 40.2 mm
